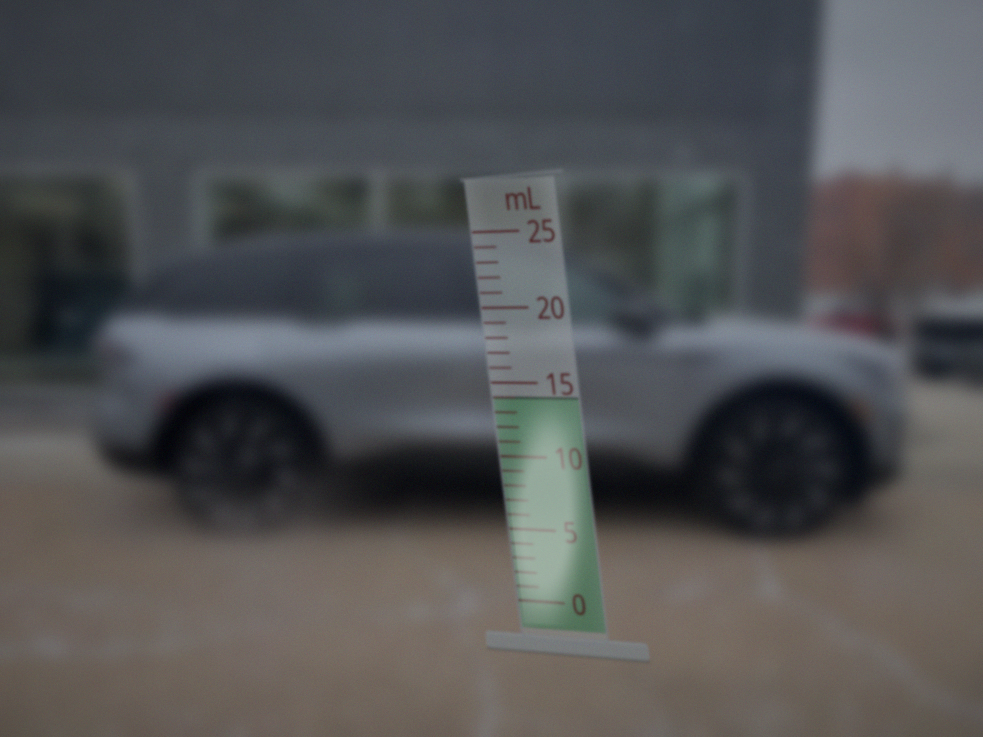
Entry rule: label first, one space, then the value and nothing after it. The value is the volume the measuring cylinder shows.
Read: 14 mL
